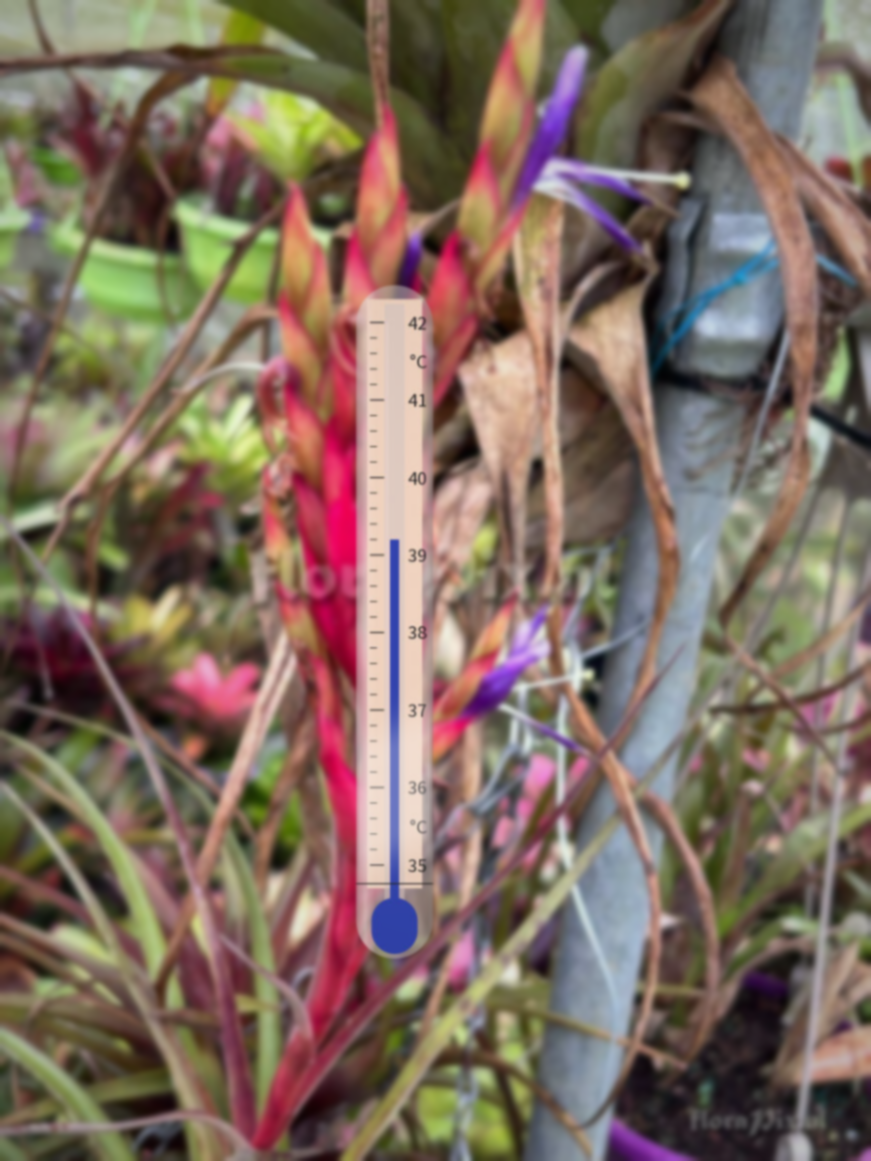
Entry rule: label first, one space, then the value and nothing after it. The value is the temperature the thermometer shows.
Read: 39.2 °C
